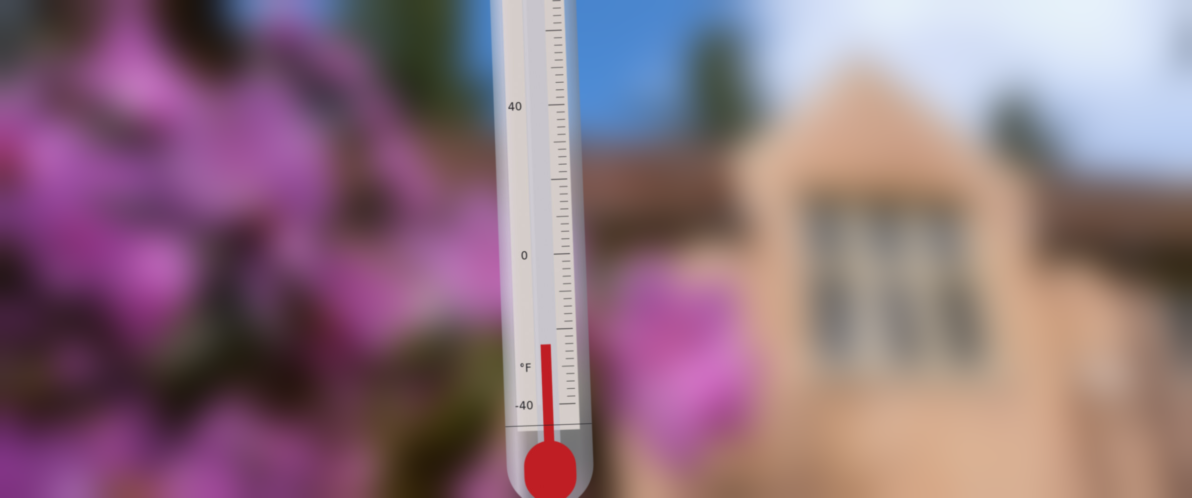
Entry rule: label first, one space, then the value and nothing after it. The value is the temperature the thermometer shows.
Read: -24 °F
